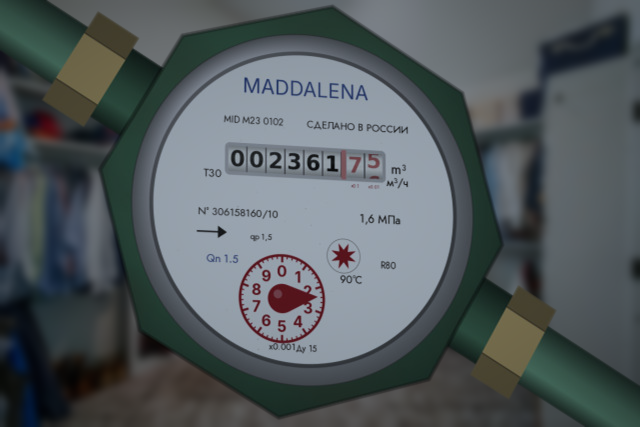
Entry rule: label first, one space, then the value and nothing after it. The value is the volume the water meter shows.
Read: 2361.752 m³
